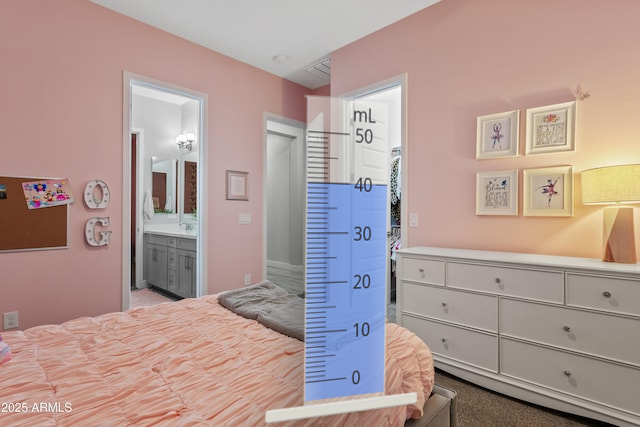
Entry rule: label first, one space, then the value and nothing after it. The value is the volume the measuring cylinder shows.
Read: 40 mL
